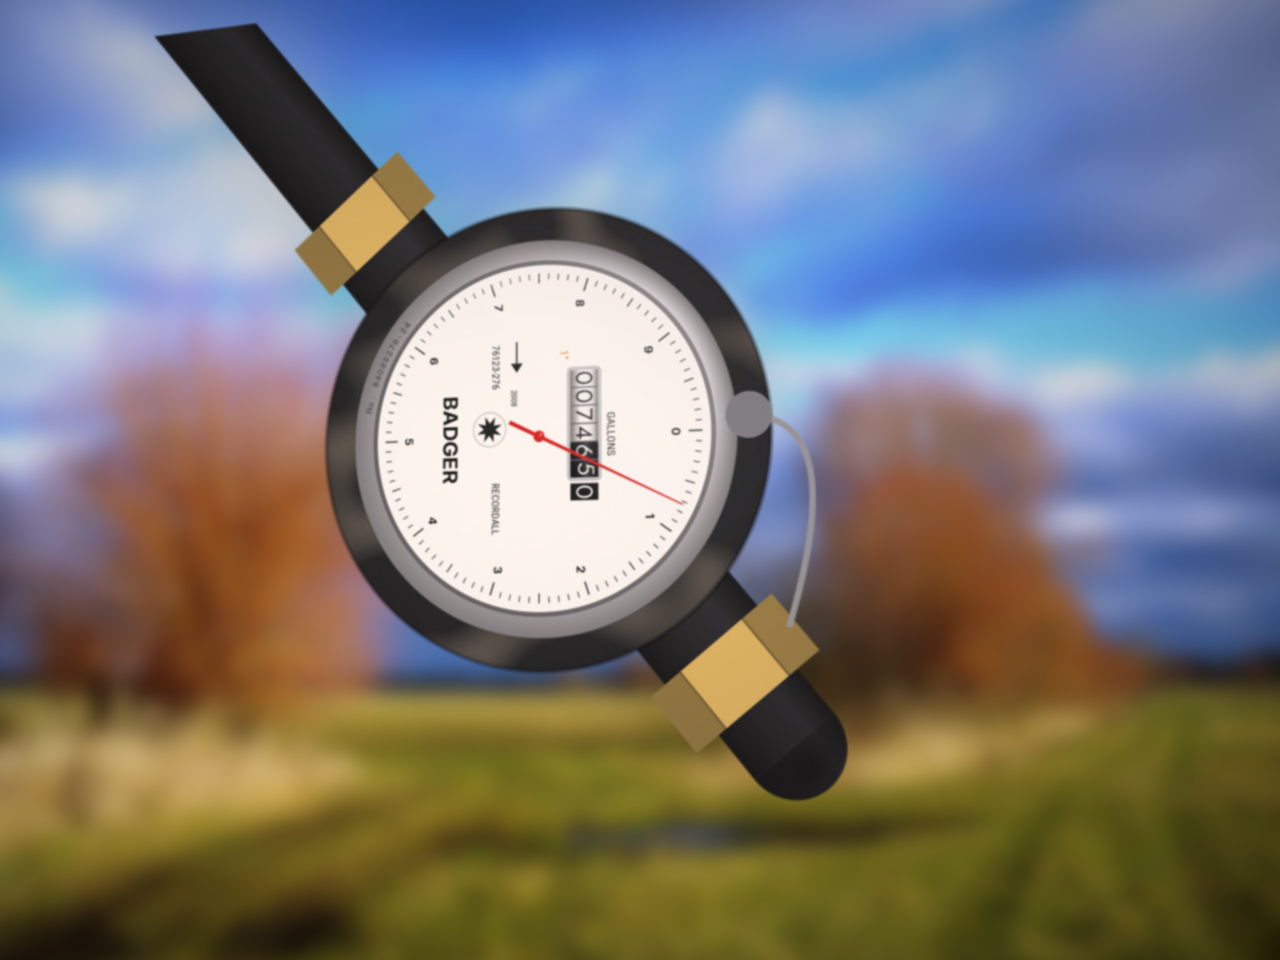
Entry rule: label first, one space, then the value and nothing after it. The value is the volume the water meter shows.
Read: 74650.7 gal
